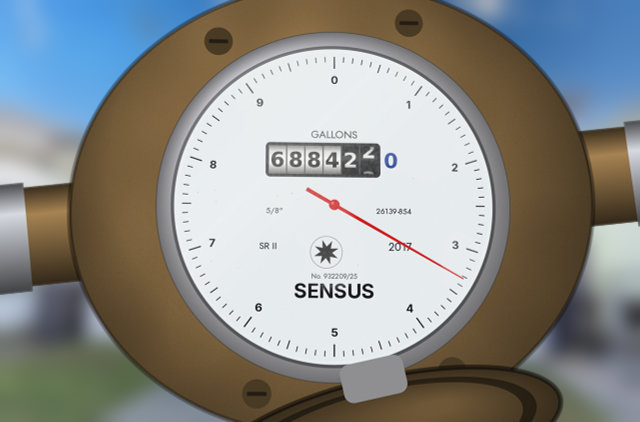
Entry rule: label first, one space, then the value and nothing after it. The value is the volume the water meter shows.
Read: 6884223.3 gal
